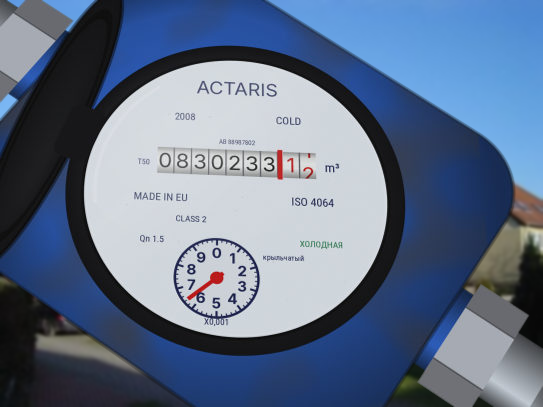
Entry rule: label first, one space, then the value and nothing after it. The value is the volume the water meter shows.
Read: 830233.116 m³
